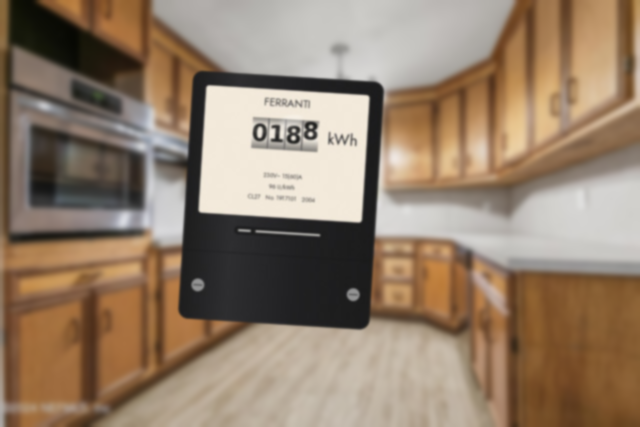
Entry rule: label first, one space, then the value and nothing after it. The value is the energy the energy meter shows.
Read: 188 kWh
